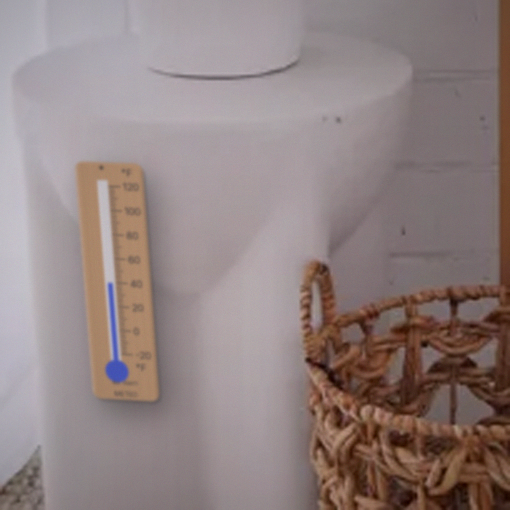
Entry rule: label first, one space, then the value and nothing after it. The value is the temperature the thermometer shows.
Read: 40 °F
